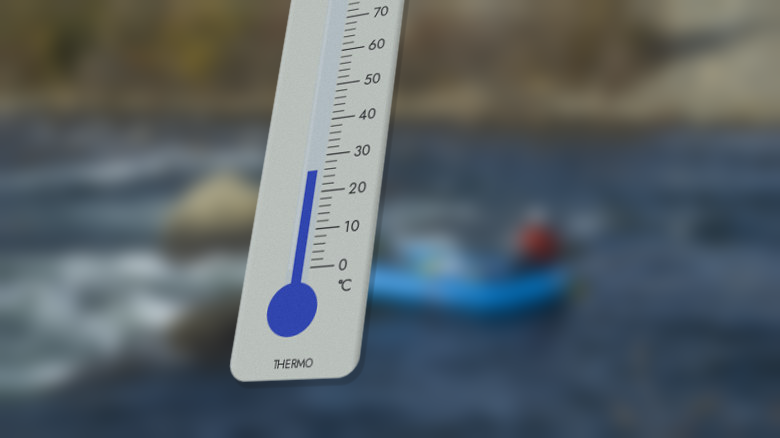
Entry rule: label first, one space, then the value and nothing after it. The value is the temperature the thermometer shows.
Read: 26 °C
